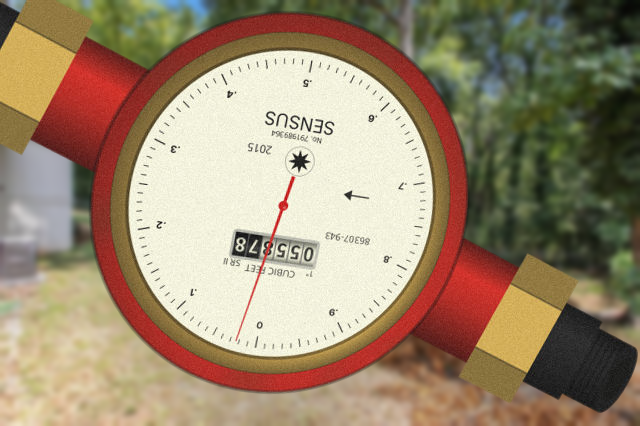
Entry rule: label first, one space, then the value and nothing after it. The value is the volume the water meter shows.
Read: 55878.02 ft³
